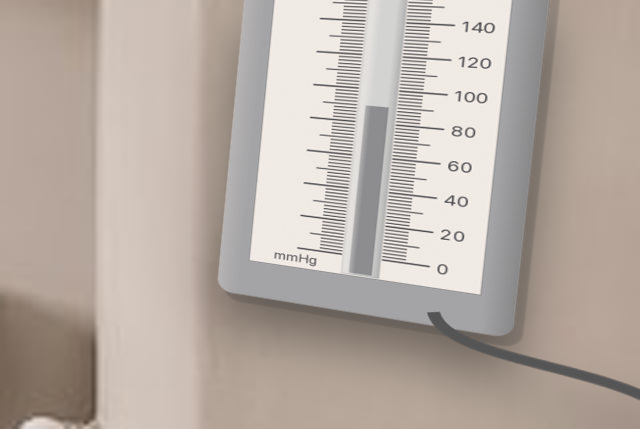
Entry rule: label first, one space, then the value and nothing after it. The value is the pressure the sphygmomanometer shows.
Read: 90 mmHg
